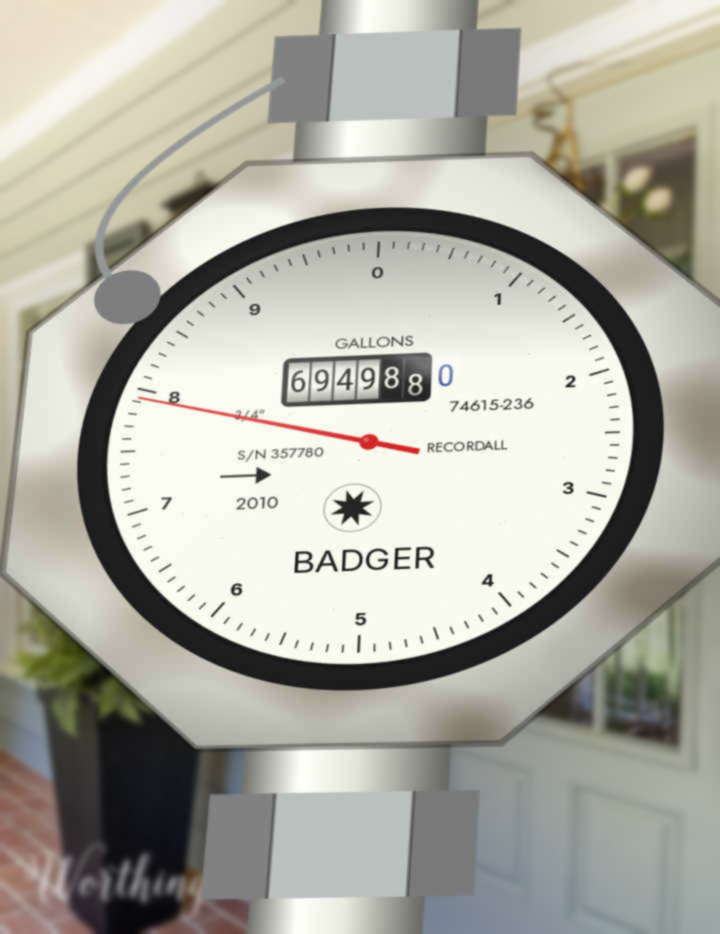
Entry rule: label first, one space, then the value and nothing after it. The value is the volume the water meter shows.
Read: 6949877.9 gal
